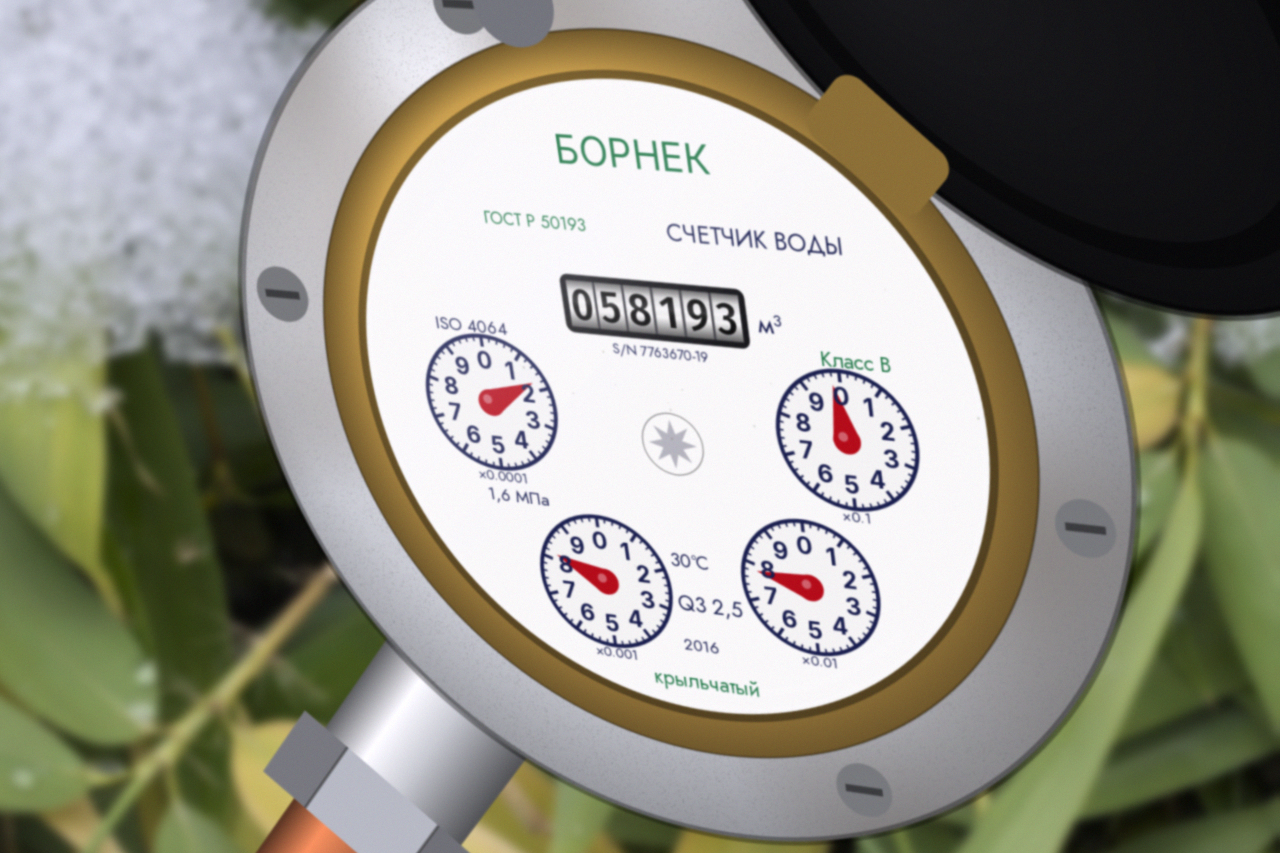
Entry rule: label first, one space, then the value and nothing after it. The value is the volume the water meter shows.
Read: 58192.9781 m³
